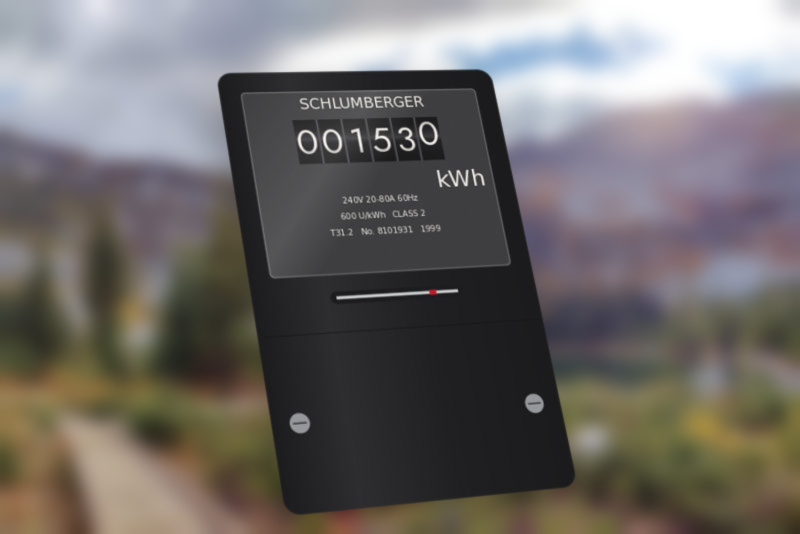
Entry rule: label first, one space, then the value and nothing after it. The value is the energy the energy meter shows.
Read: 1530 kWh
